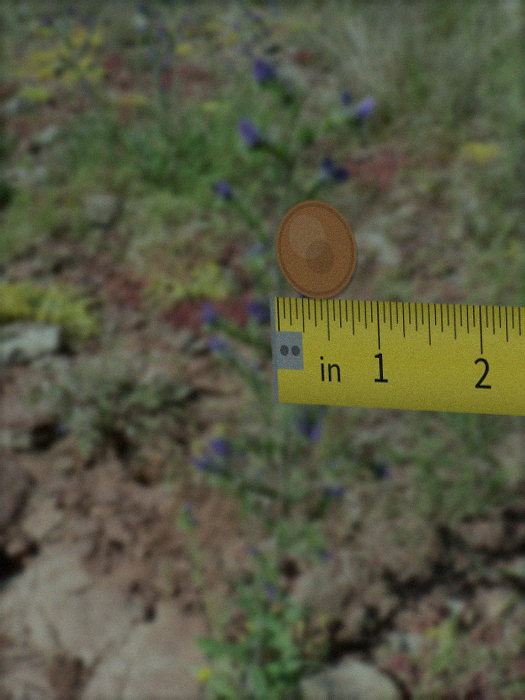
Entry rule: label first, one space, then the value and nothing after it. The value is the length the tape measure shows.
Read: 0.8125 in
